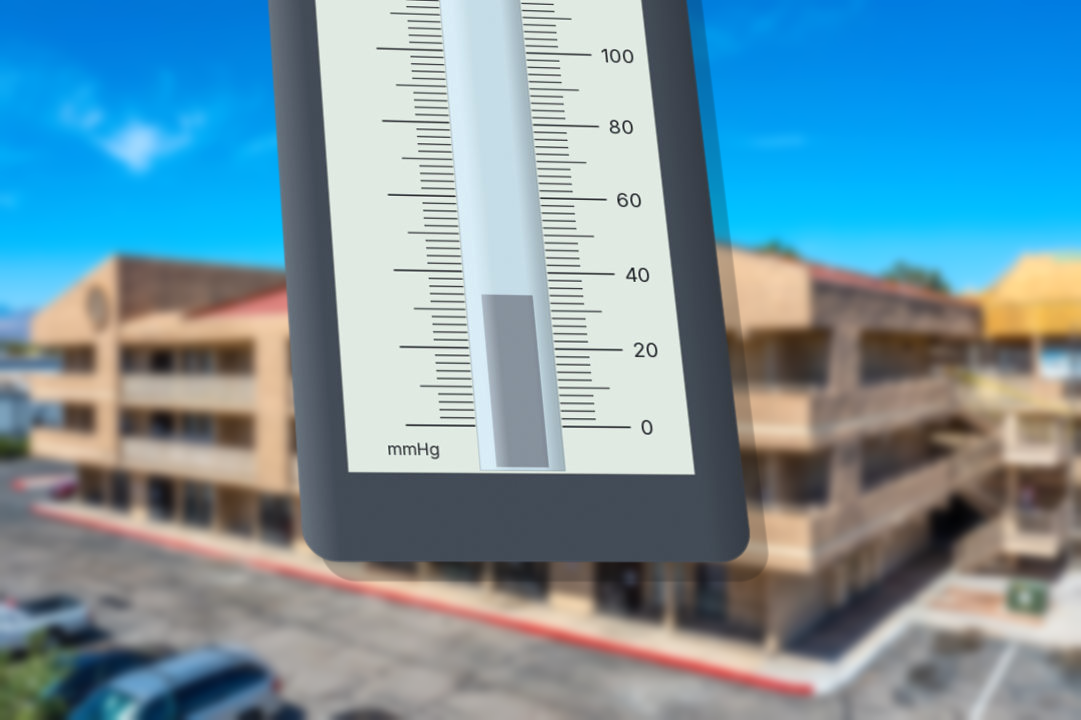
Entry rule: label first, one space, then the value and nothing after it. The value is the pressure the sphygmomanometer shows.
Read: 34 mmHg
